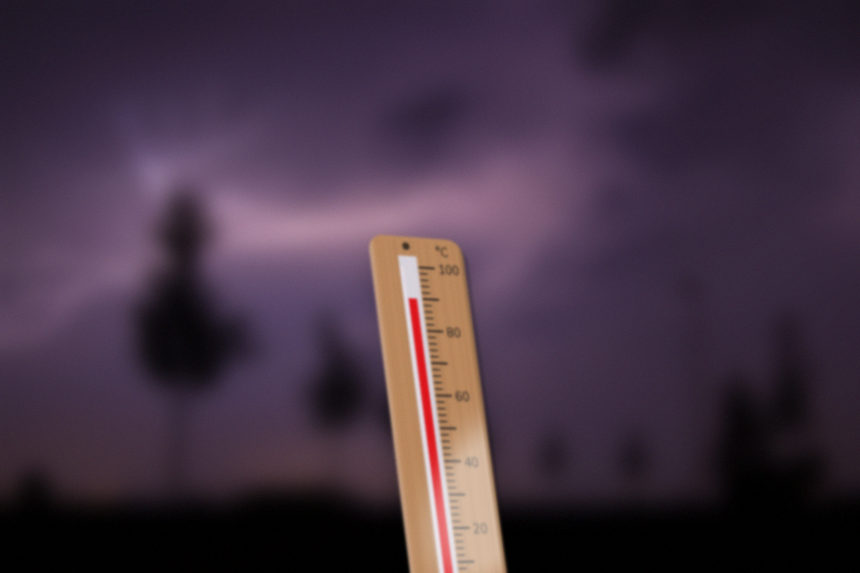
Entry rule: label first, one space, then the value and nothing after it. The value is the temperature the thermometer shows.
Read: 90 °C
